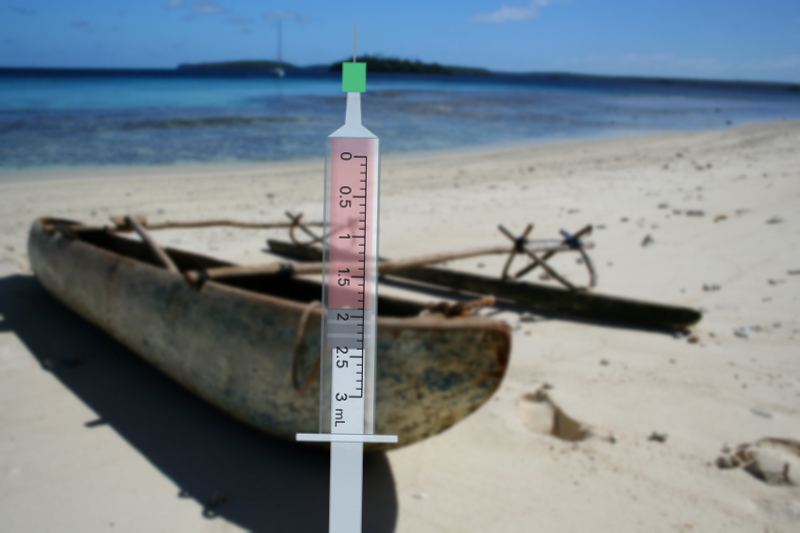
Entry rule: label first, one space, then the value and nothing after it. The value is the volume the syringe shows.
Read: 1.9 mL
